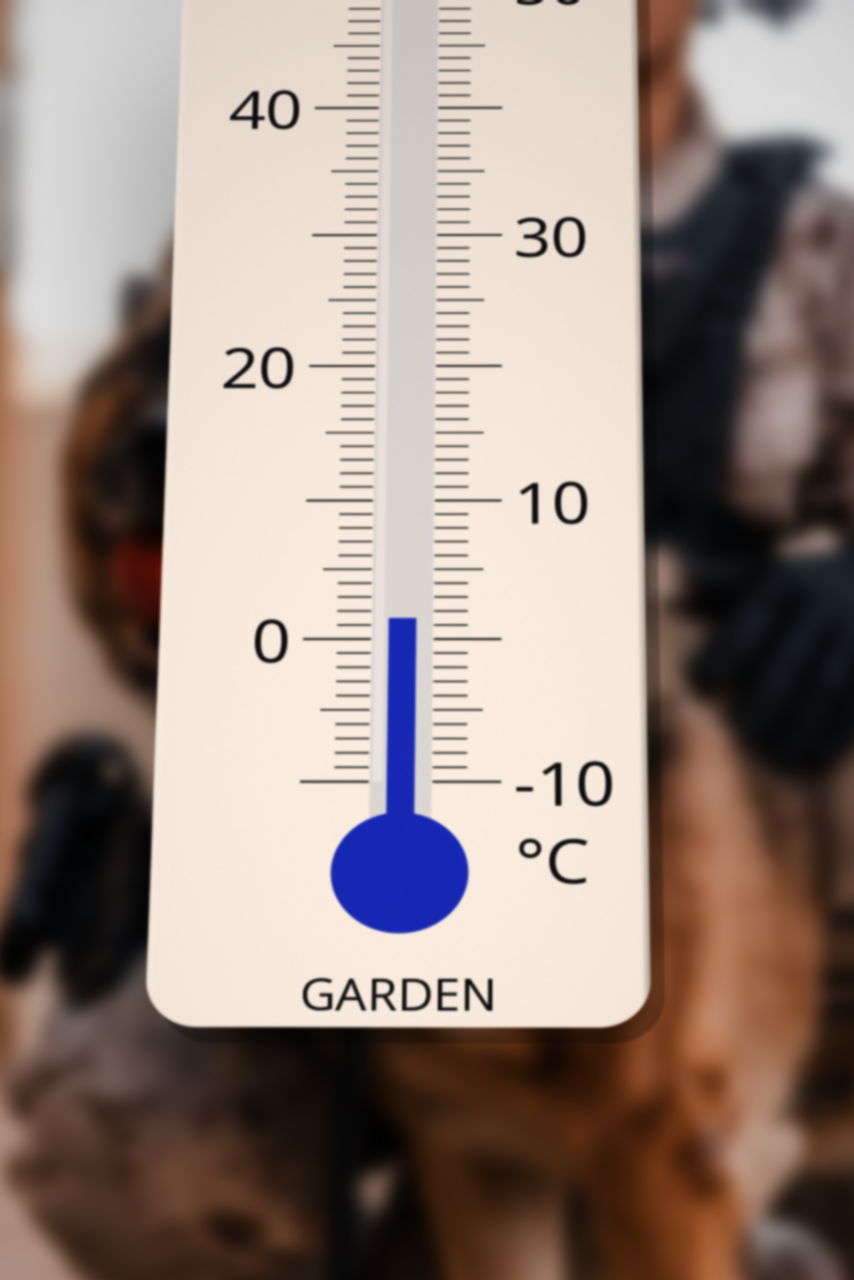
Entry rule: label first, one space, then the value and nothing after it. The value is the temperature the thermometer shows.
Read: 1.5 °C
